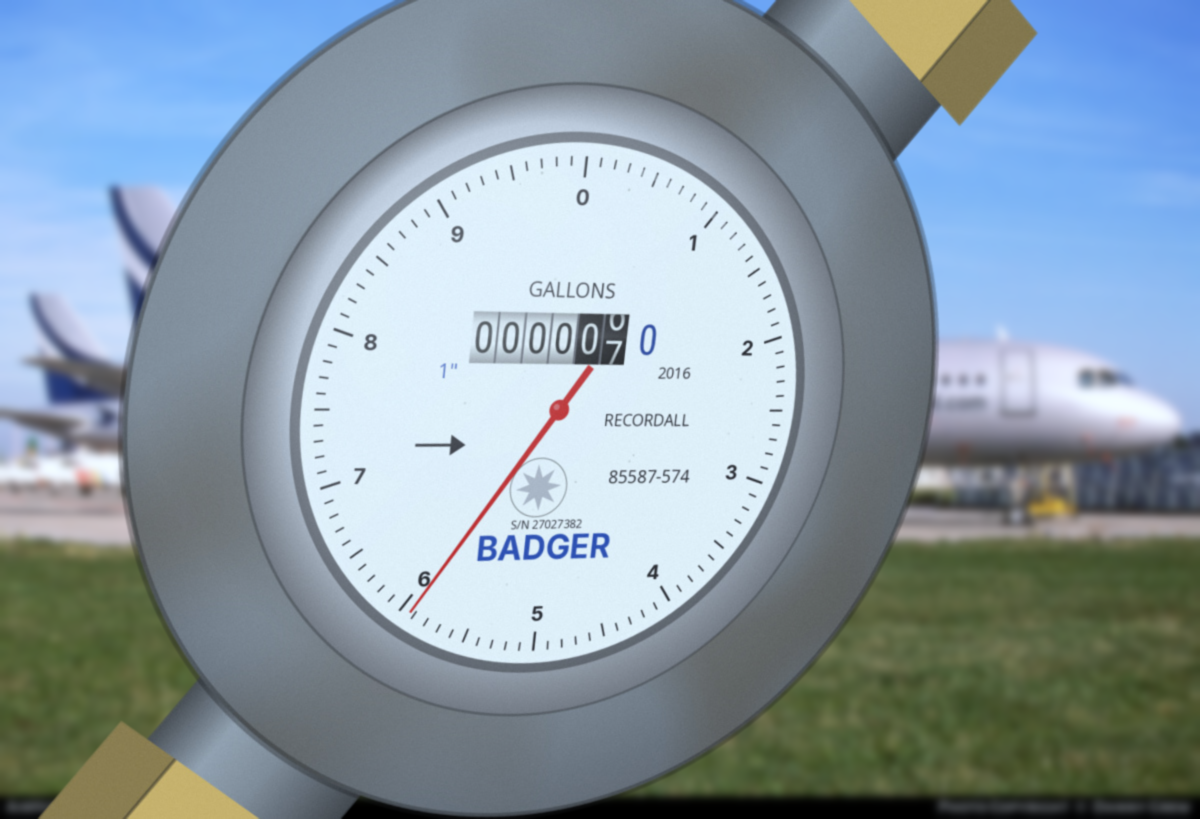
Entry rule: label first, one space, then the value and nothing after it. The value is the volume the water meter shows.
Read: 65.9 gal
